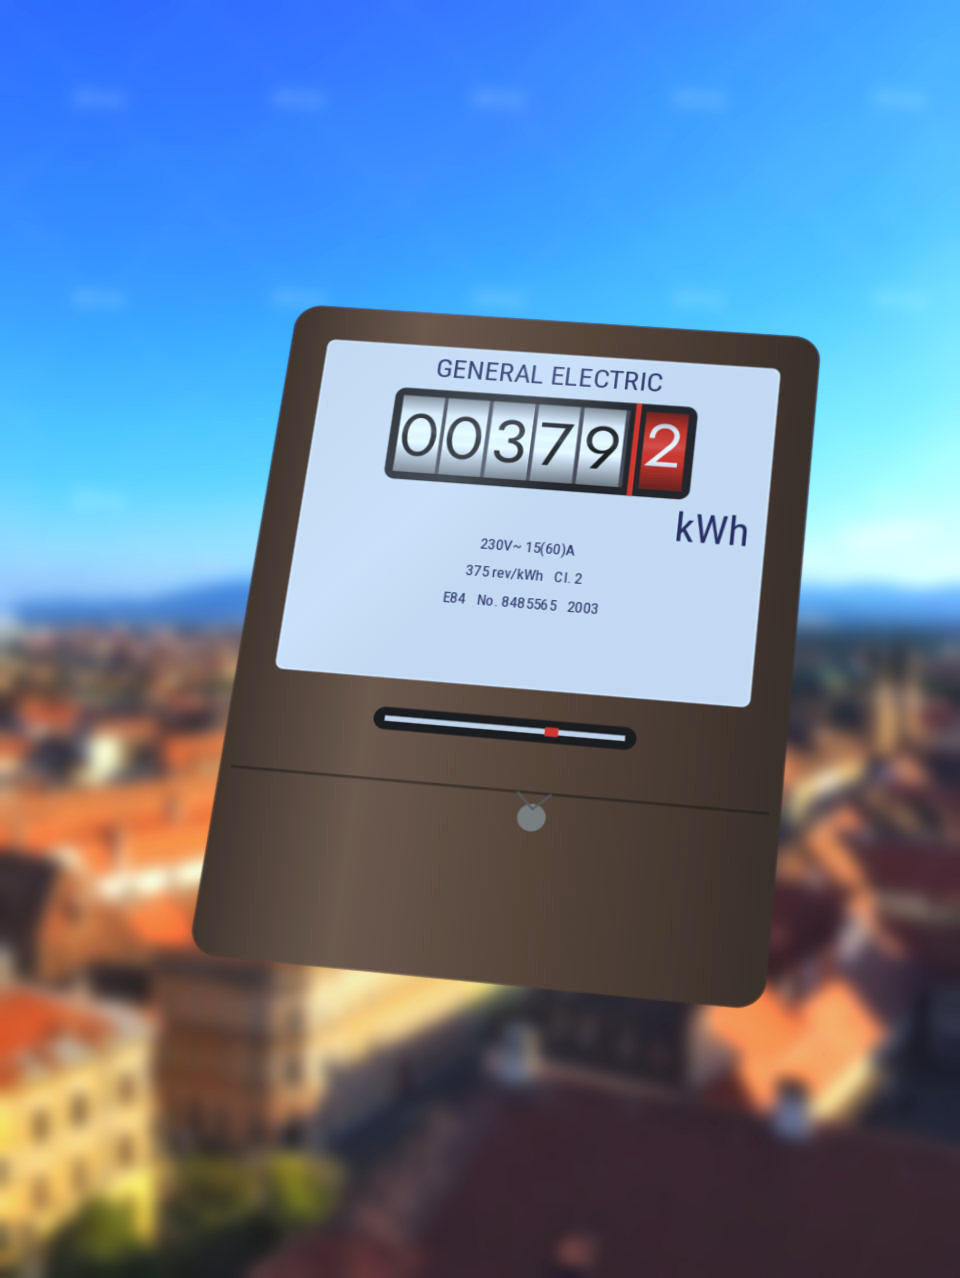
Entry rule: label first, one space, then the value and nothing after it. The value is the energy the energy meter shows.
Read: 379.2 kWh
